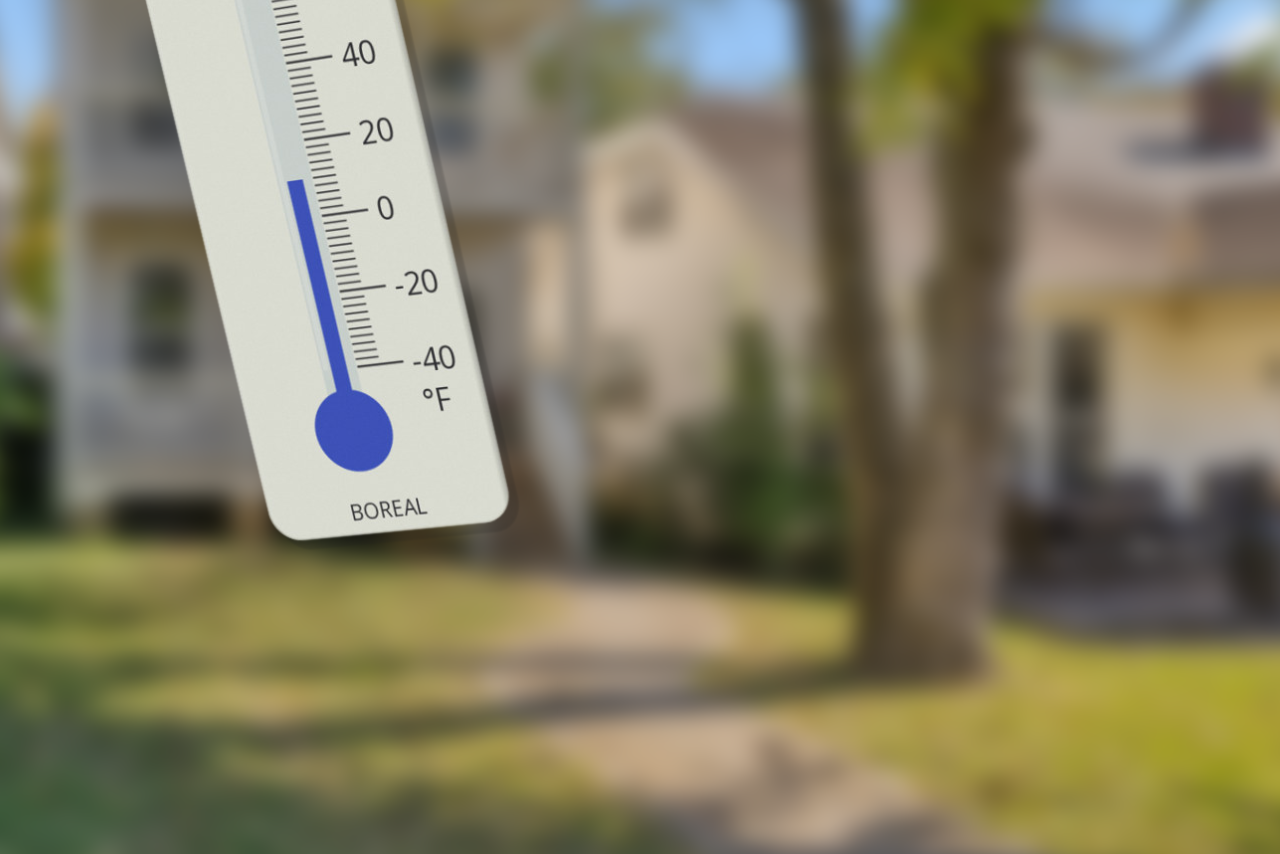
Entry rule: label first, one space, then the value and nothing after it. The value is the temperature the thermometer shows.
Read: 10 °F
